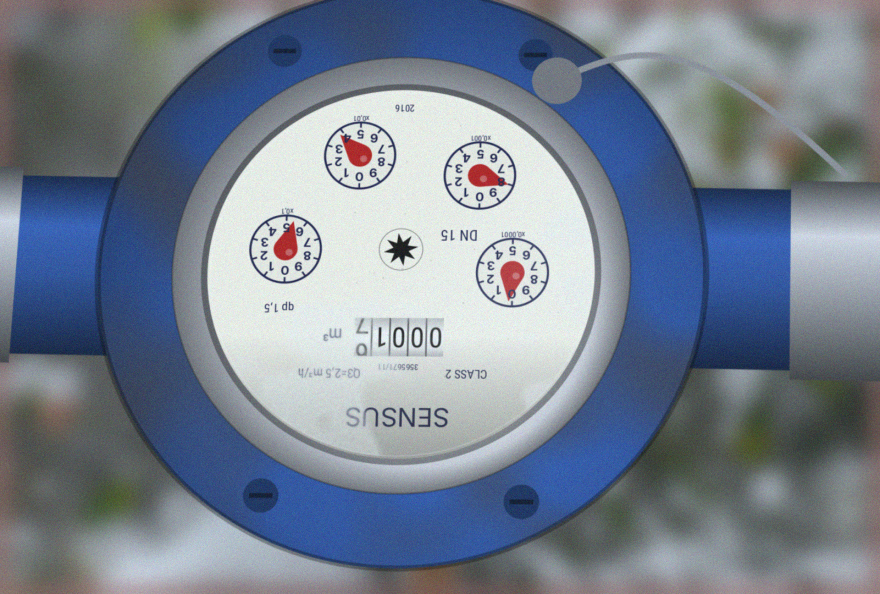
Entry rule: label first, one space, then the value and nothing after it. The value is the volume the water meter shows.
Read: 16.5380 m³
